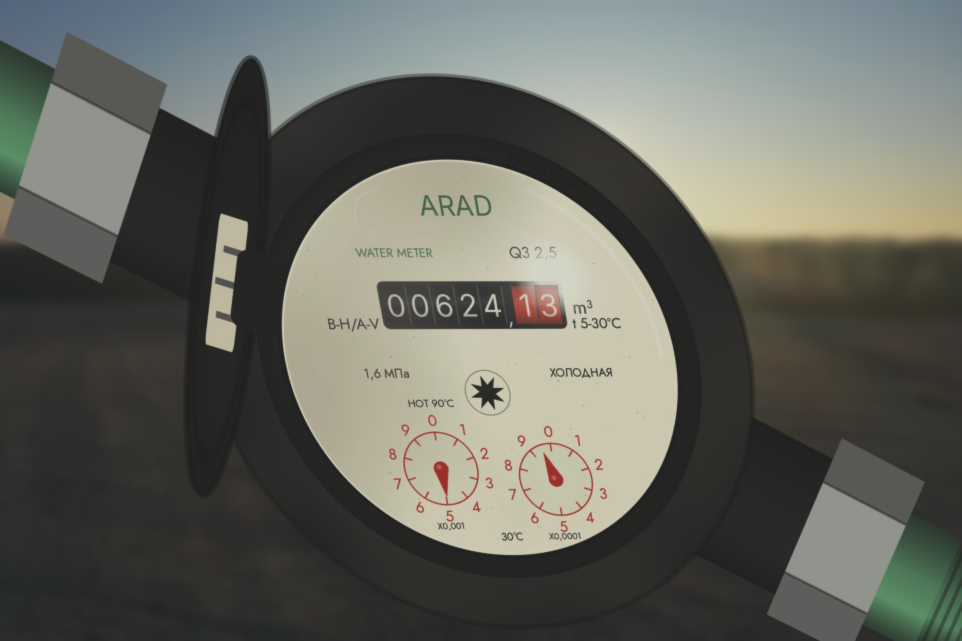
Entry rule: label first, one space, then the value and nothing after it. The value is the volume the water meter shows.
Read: 624.1349 m³
